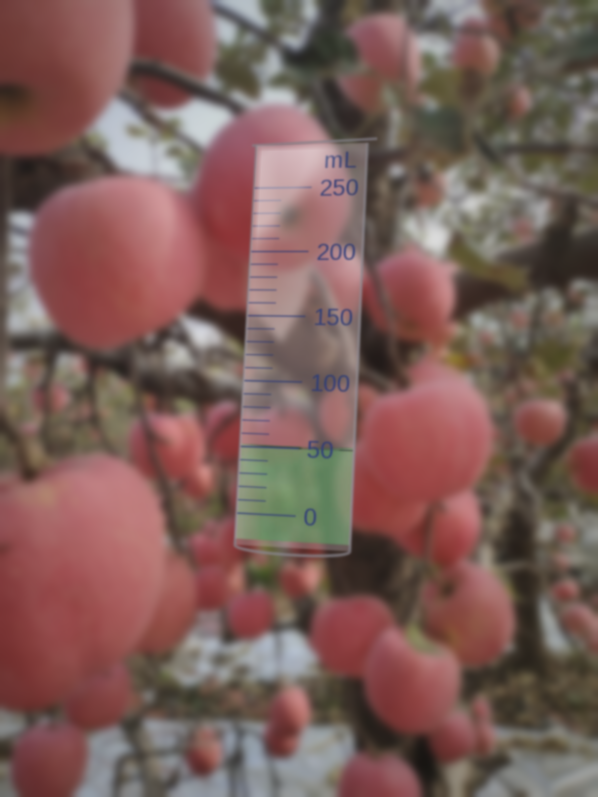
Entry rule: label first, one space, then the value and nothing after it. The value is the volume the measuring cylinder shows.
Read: 50 mL
